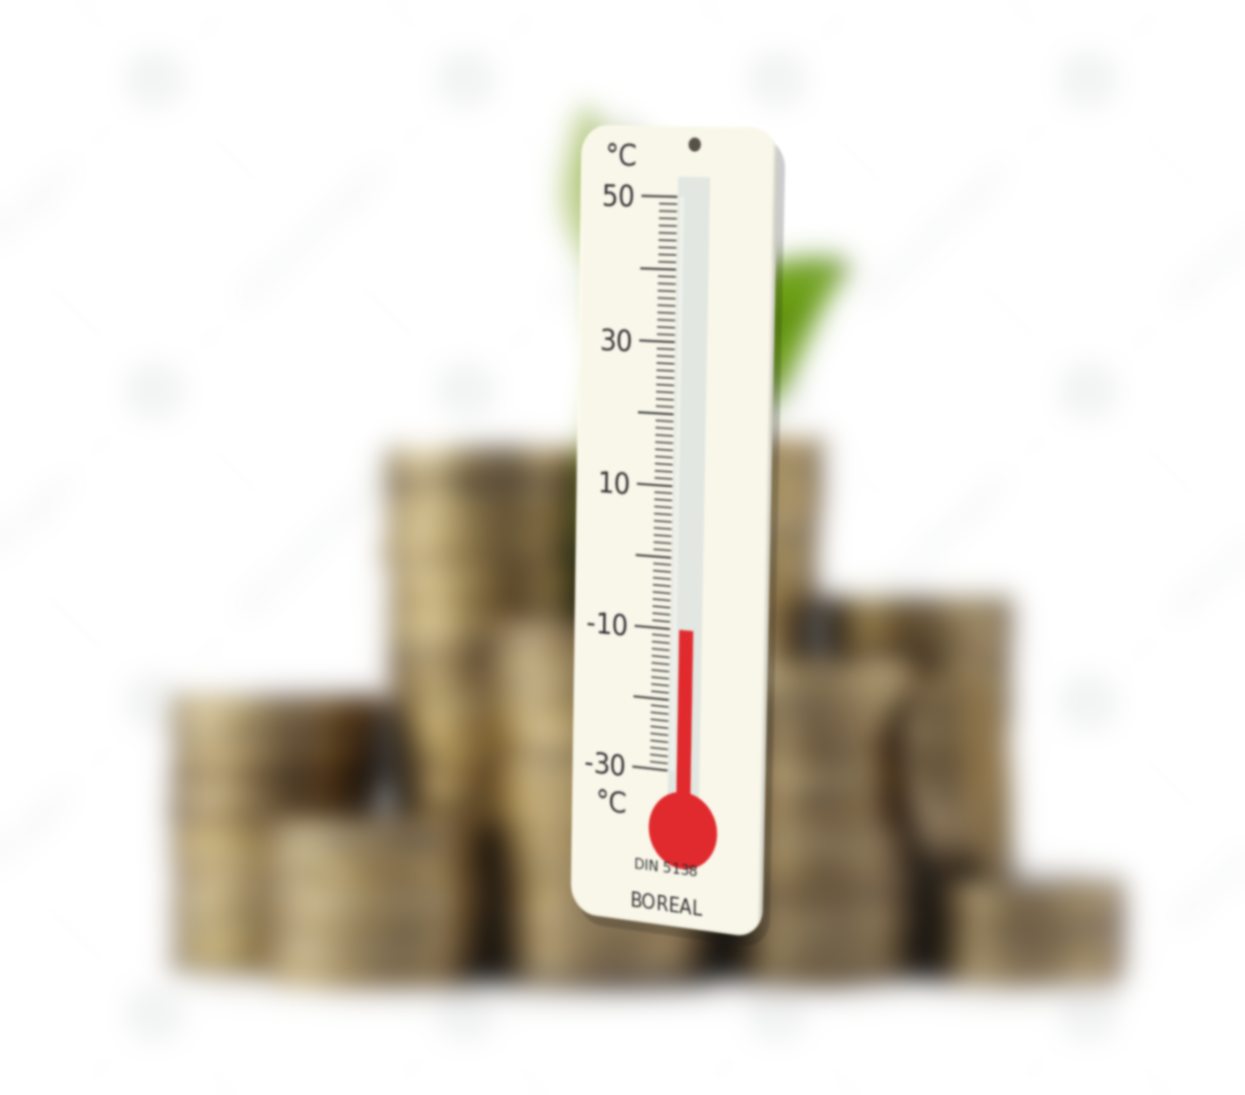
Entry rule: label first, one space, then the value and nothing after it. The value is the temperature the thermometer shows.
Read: -10 °C
